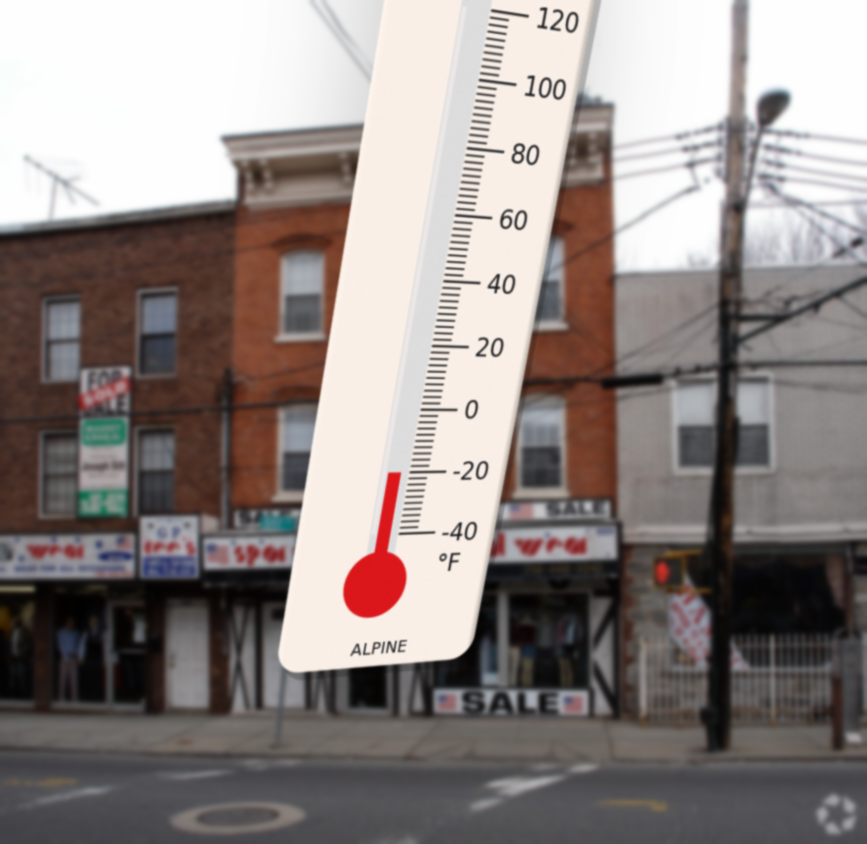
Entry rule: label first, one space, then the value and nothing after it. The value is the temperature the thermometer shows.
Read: -20 °F
